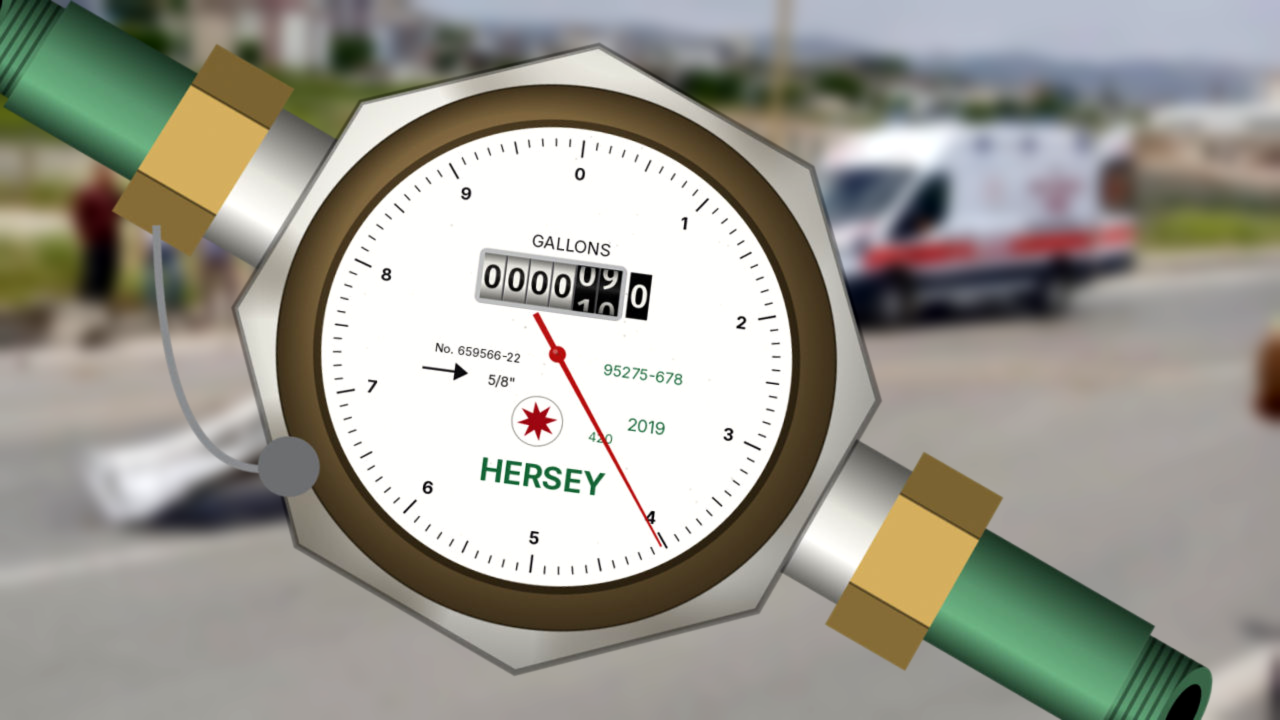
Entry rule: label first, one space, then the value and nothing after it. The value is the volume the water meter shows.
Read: 94.0 gal
